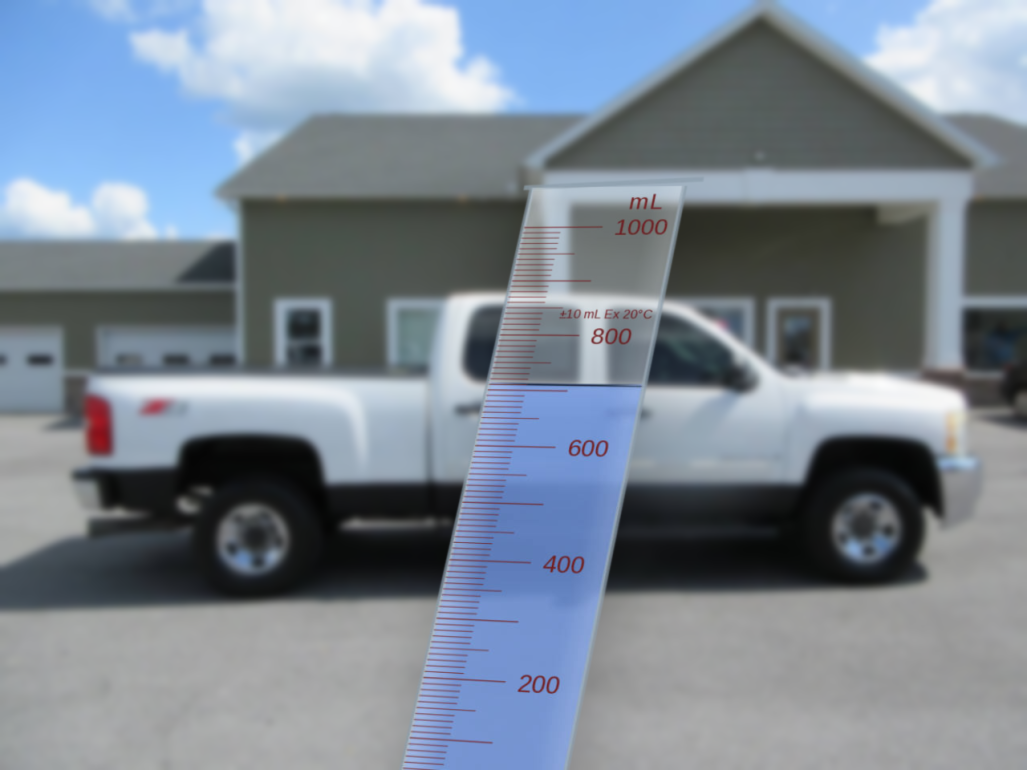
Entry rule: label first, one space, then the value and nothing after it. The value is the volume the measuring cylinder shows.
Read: 710 mL
